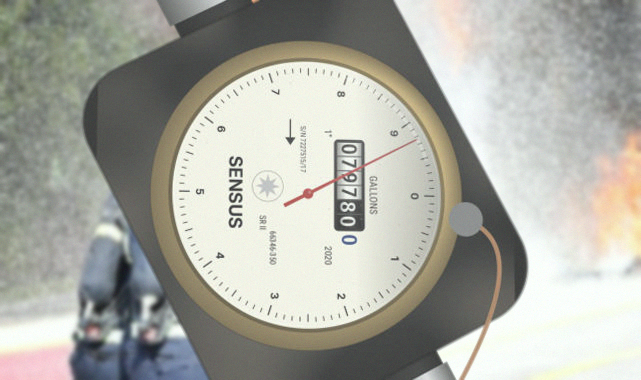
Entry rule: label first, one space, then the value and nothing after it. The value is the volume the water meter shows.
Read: 797799.2 gal
